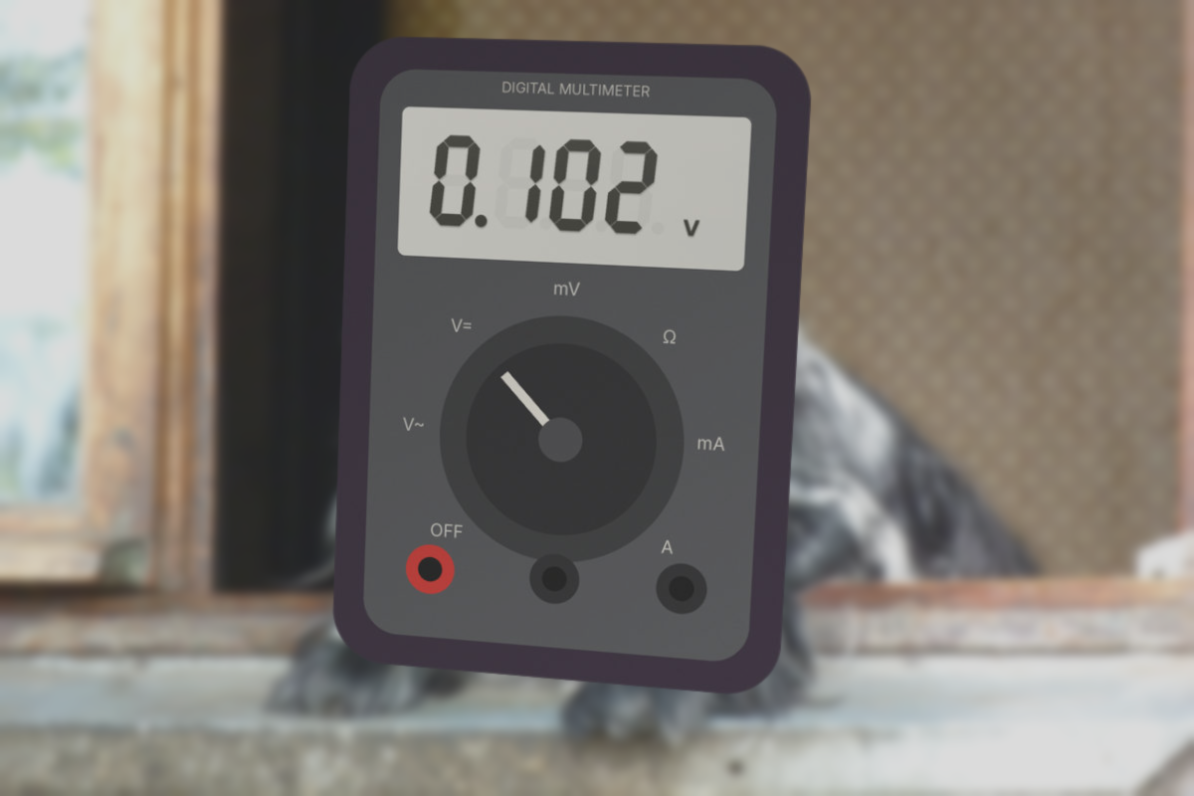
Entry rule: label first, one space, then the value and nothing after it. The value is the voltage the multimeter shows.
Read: 0.102 V
